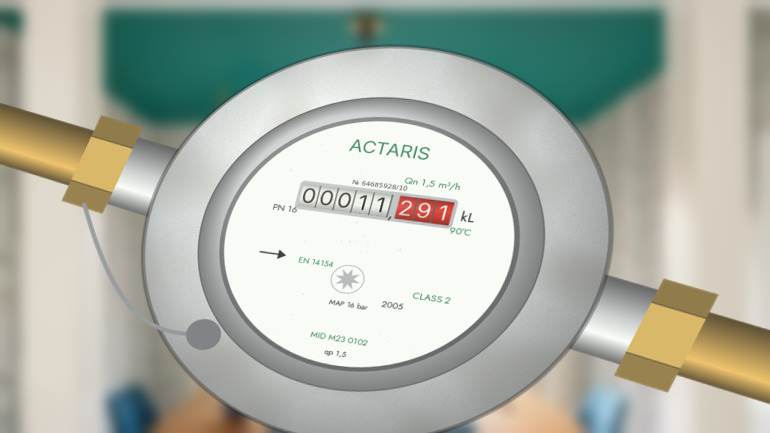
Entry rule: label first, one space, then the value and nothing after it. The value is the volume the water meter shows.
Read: 11.291 kL
